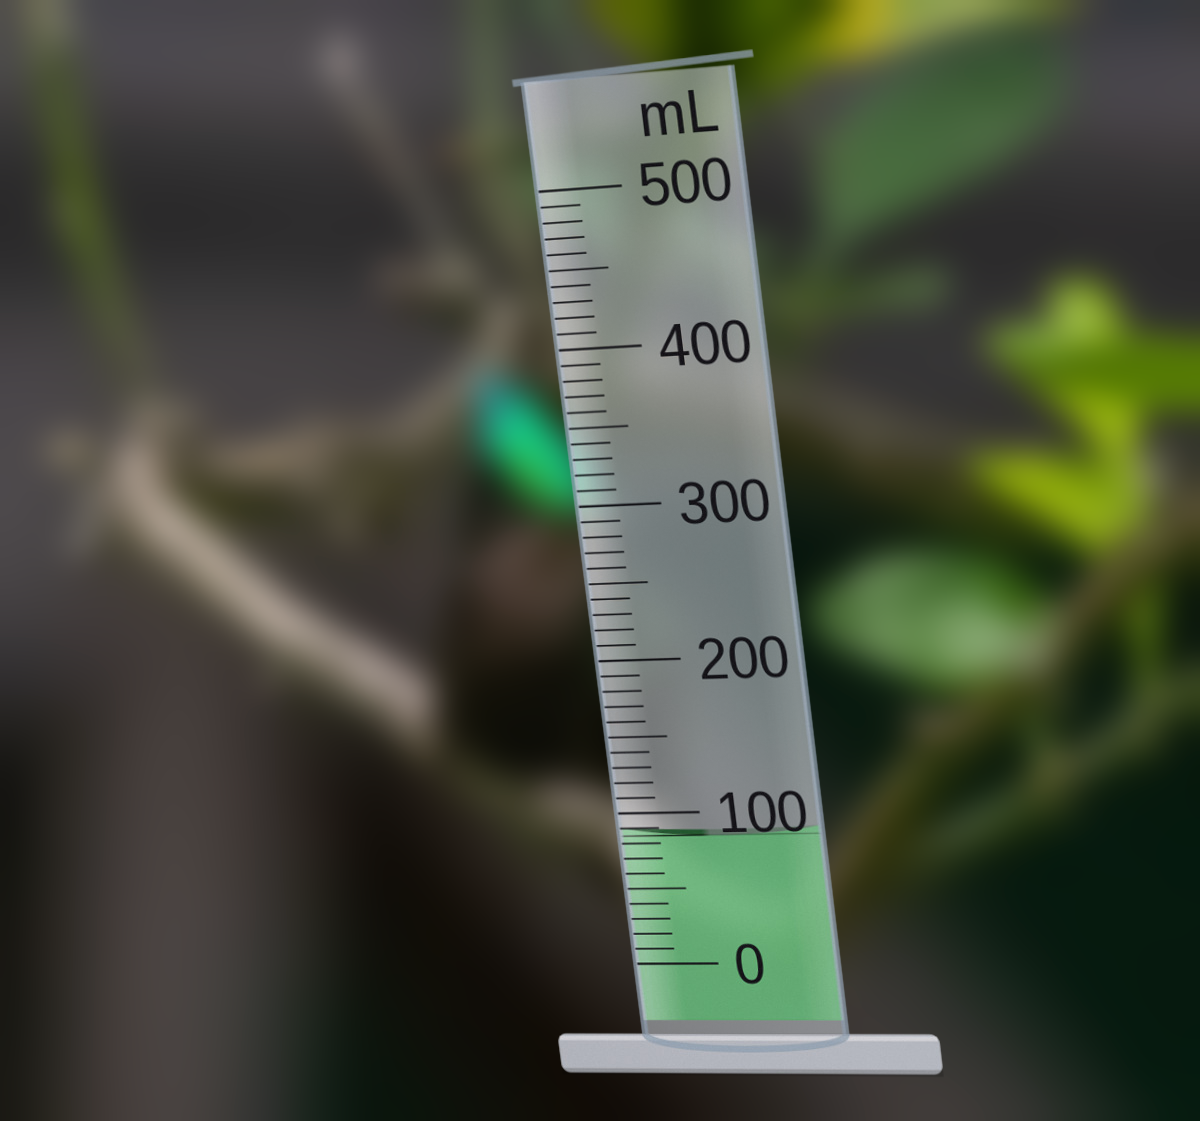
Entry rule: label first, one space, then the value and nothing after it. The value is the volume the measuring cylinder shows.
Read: 85 mL
